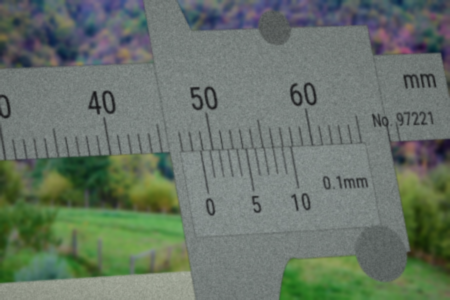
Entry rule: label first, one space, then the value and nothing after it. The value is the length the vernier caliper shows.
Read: 48.8 mm
